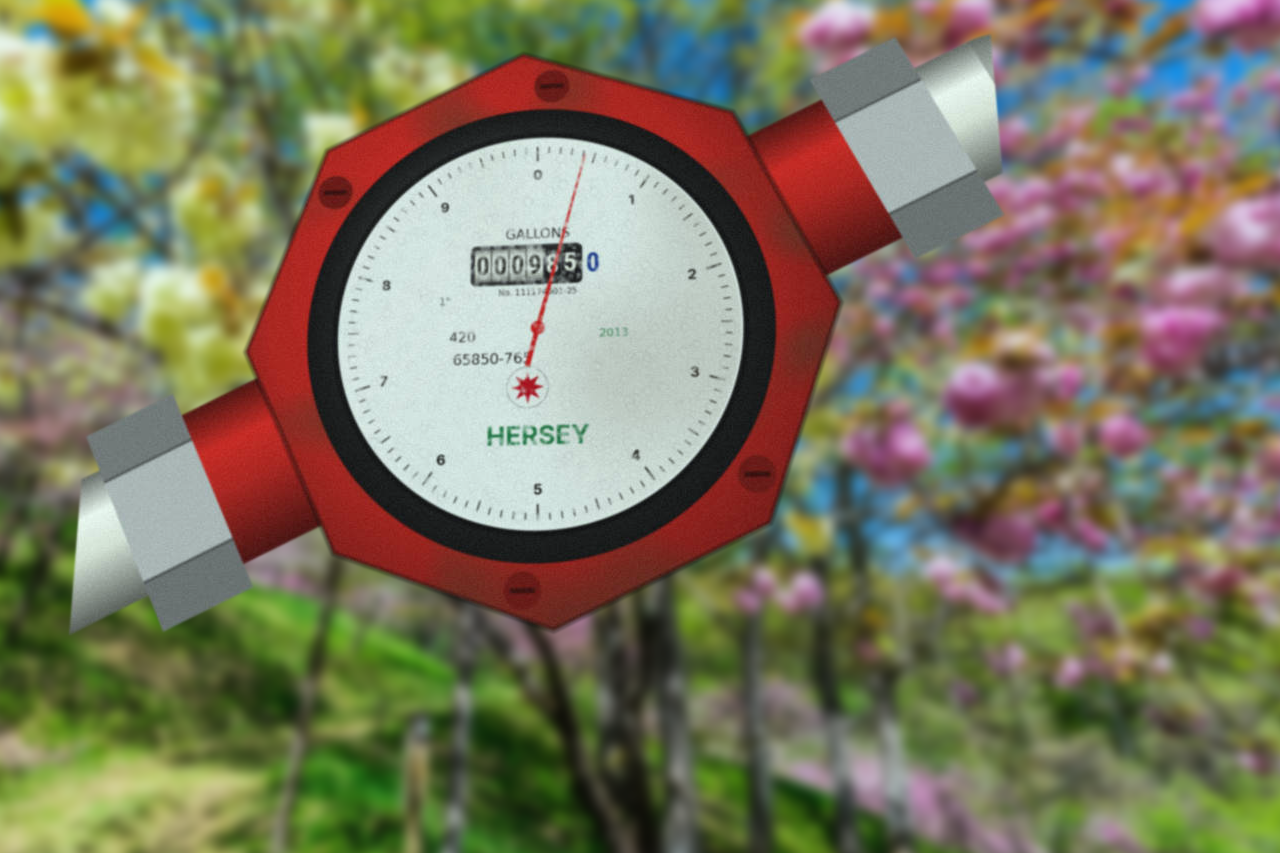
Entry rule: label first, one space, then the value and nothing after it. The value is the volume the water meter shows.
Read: 9850.4 gal
